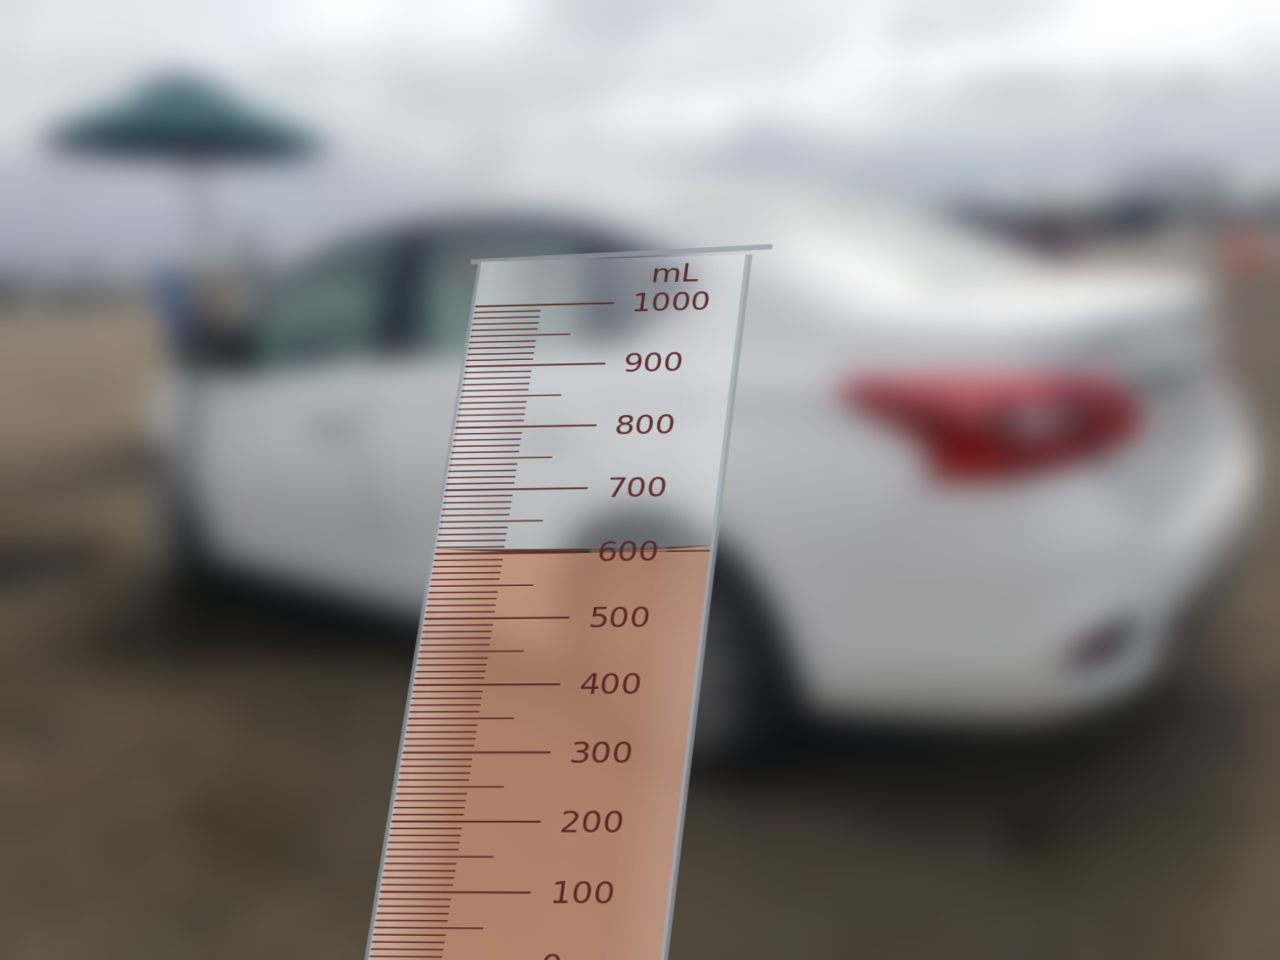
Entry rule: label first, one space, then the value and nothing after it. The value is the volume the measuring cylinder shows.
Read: 600 mL
